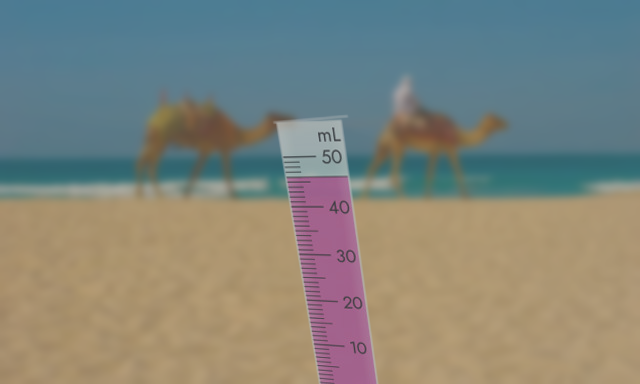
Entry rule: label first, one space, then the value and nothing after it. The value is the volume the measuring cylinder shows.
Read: 46 mL
